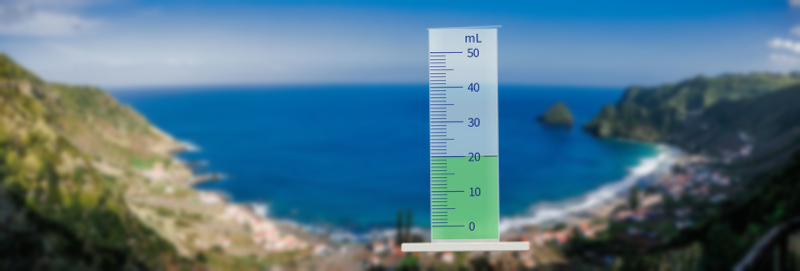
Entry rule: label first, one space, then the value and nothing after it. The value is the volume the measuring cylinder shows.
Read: 20 mL
